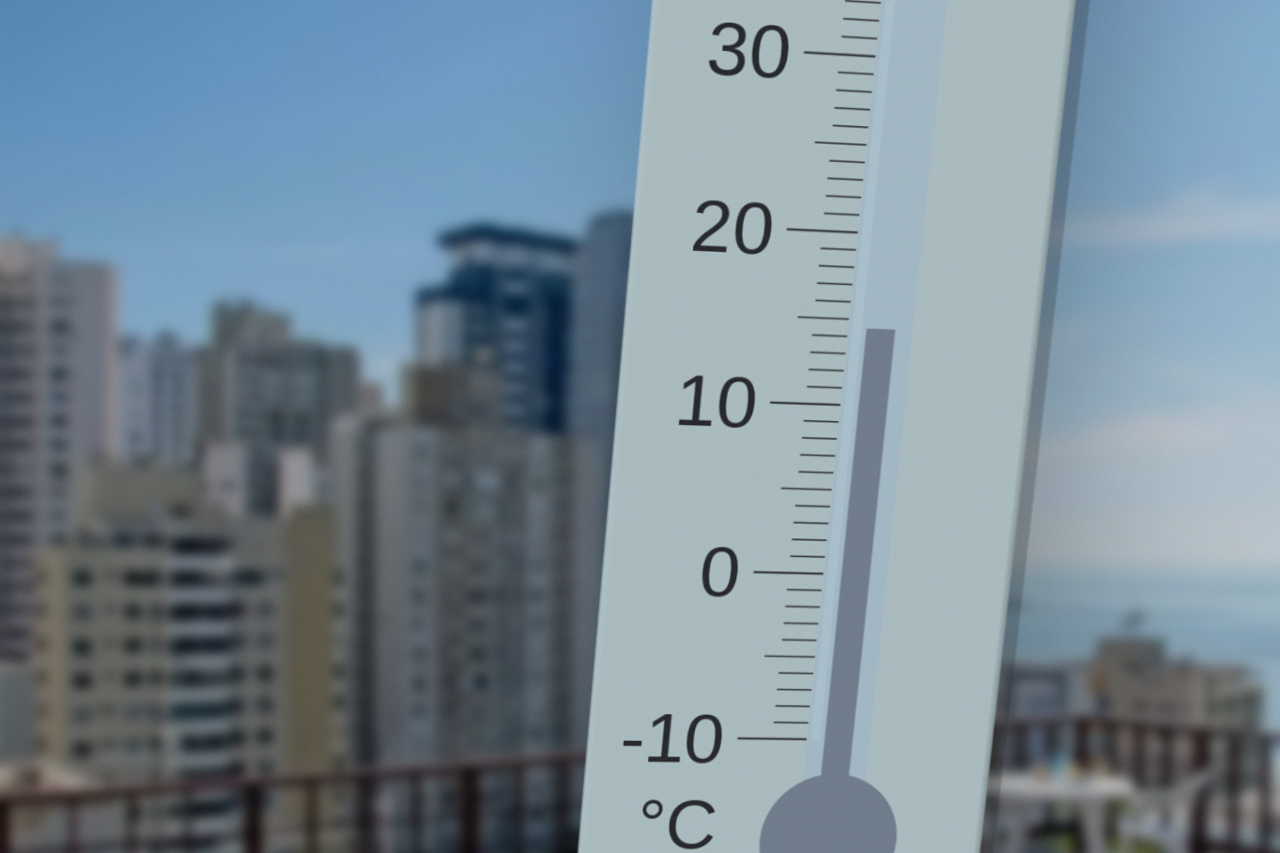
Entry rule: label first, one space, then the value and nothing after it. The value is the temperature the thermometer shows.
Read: 14.5 °C
